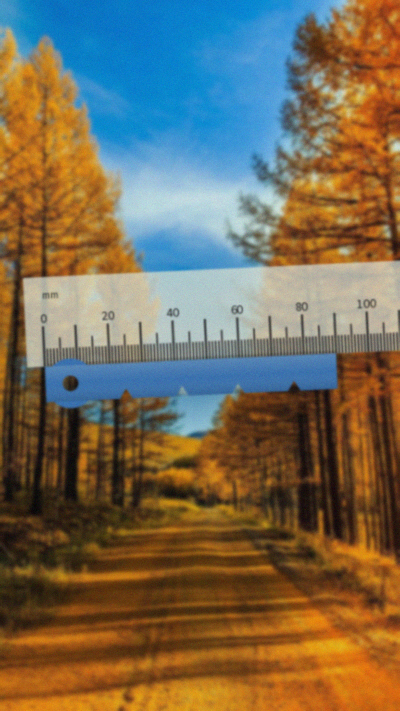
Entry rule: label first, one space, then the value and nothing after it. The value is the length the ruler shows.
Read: 90 mm
